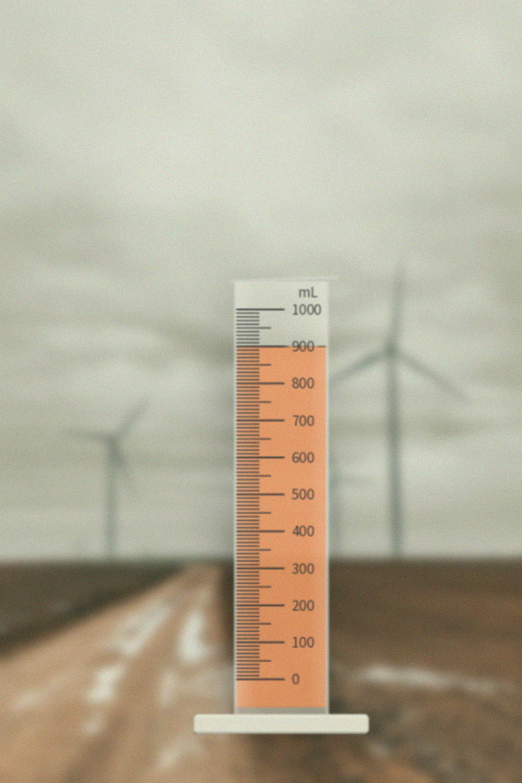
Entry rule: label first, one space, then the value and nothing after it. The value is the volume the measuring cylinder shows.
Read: 900 mL
